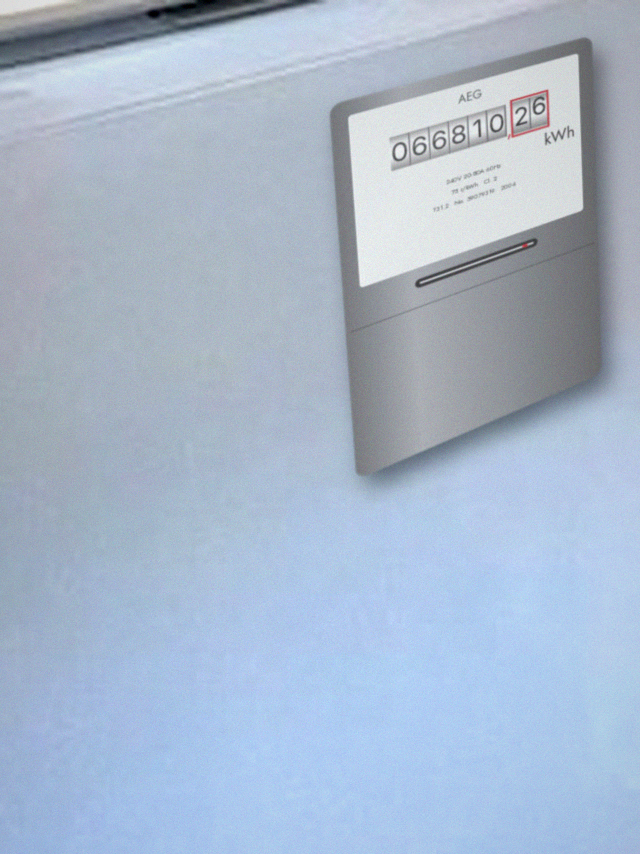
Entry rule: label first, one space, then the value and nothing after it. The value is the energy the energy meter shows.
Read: 66810.26 kWh
